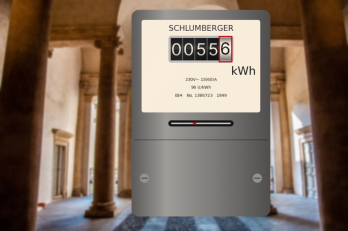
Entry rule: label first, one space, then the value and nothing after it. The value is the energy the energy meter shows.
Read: 55.6 kWh
